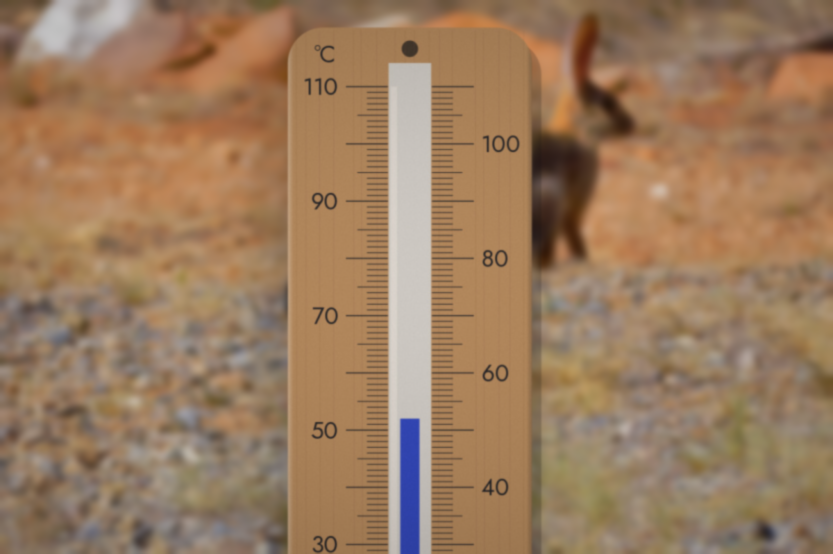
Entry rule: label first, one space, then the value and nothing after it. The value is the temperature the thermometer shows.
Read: 52 °C
